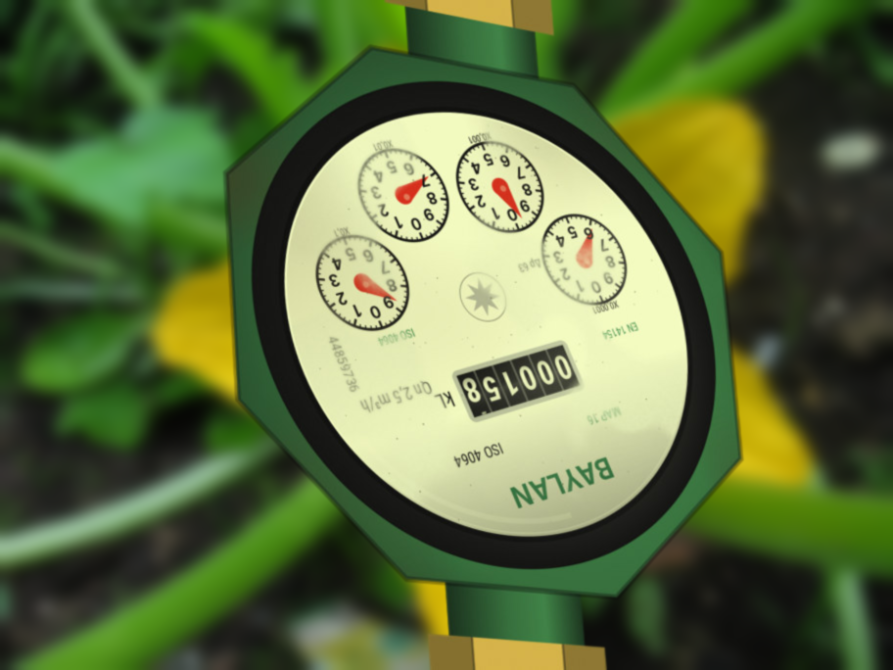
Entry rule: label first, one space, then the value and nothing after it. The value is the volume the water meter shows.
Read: 157.8696 kL
